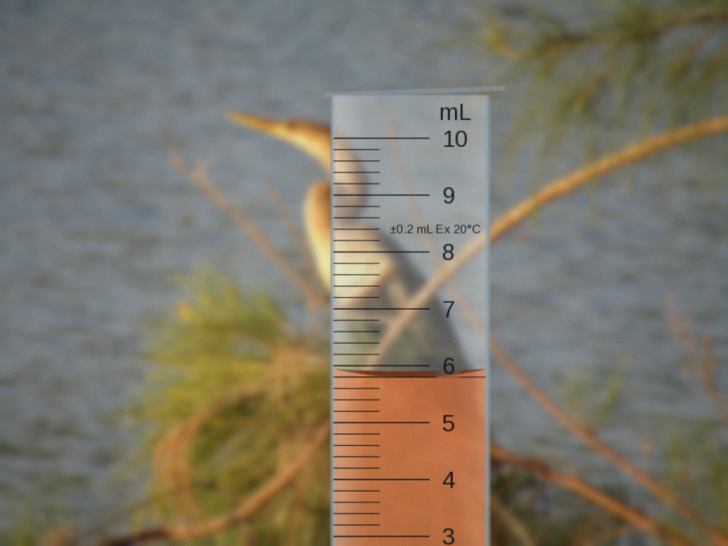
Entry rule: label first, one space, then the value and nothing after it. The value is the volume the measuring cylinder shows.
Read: 5.8 mL
